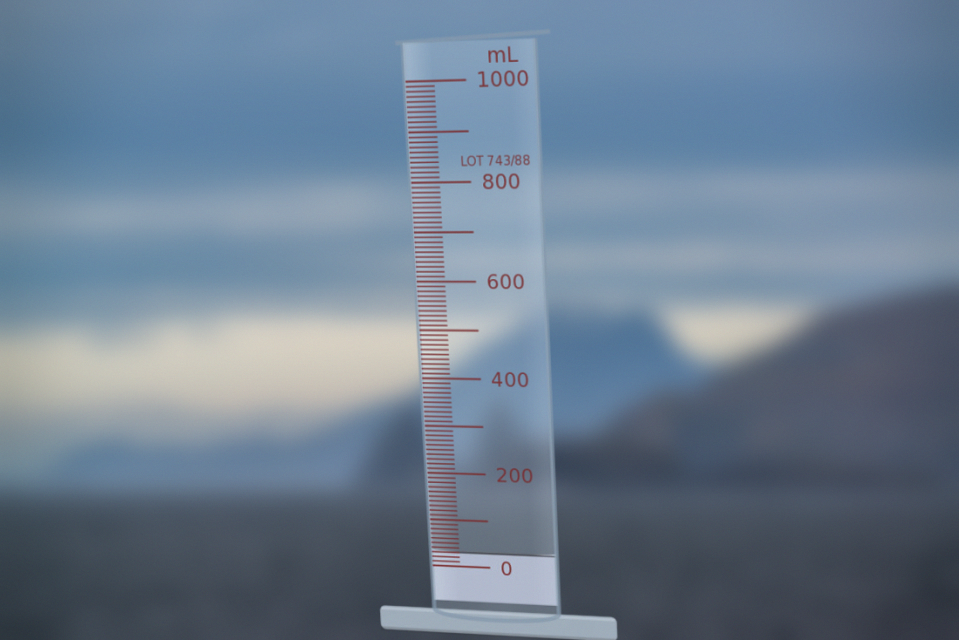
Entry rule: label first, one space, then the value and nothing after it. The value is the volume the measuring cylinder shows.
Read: 30 mL
